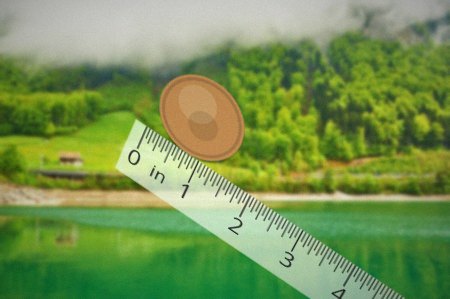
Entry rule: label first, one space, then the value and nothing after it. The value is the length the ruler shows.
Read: 1.5 in
